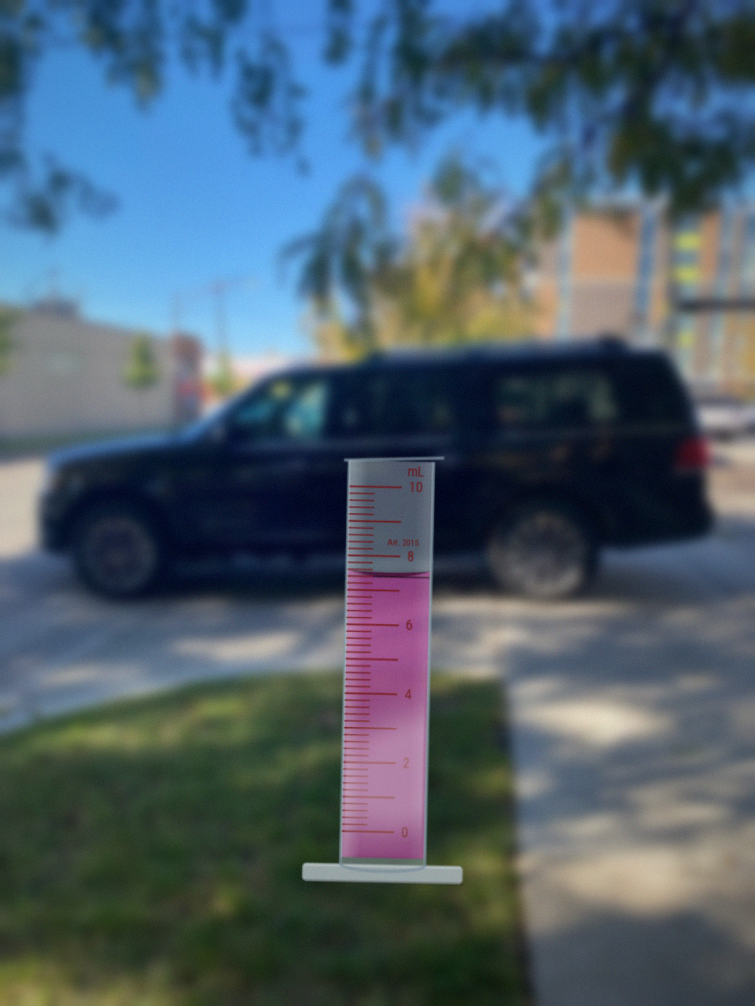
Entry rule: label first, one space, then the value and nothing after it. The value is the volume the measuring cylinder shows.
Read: 7.4 mL
